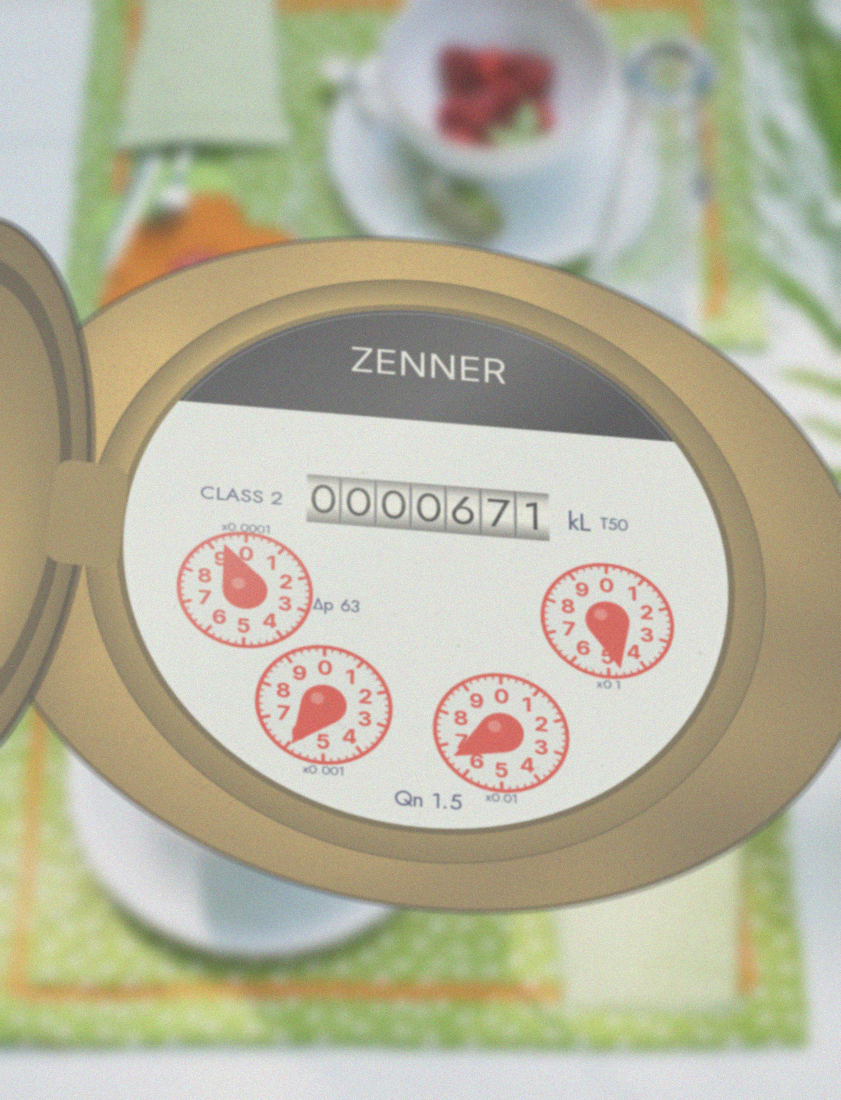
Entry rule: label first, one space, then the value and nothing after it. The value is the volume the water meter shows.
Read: 671.4659 kL
